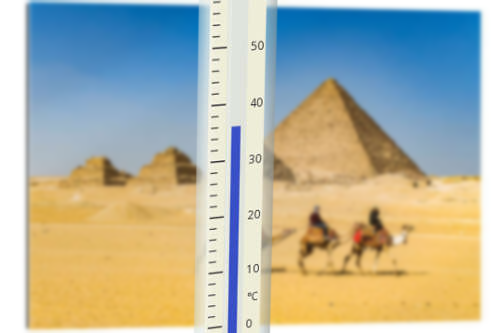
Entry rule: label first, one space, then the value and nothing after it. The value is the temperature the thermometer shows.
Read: 36 °C
